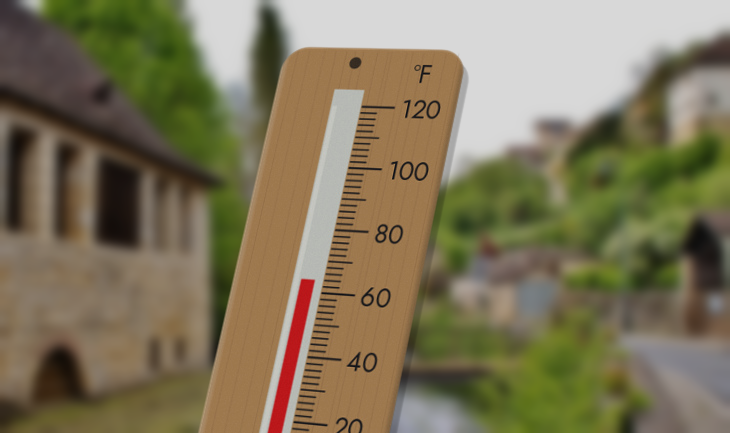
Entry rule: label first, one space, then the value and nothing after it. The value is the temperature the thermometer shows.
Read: 64 °F
